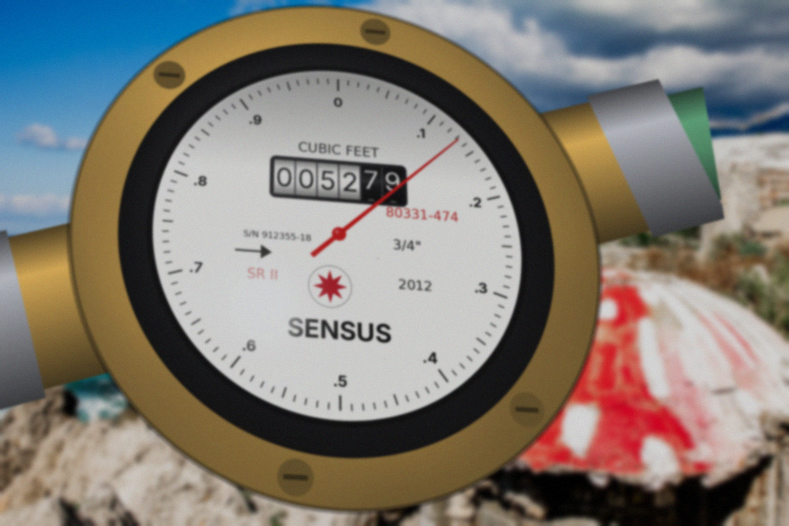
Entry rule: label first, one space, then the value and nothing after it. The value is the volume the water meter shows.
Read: 5279.13 ft³
